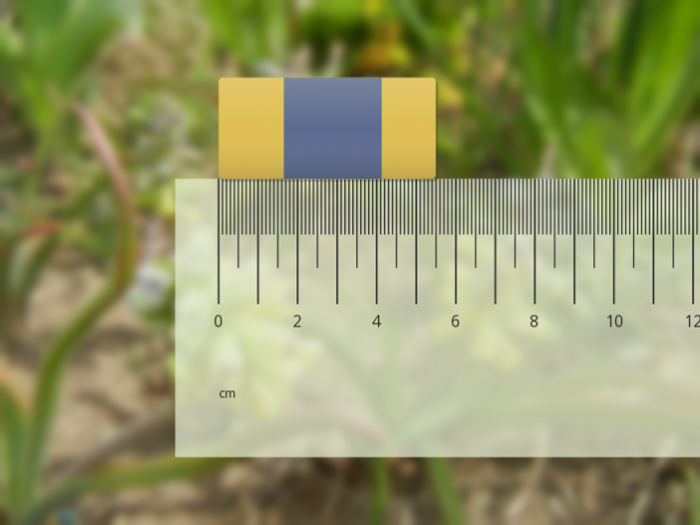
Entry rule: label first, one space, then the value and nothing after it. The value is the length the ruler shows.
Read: 5.5 cm
